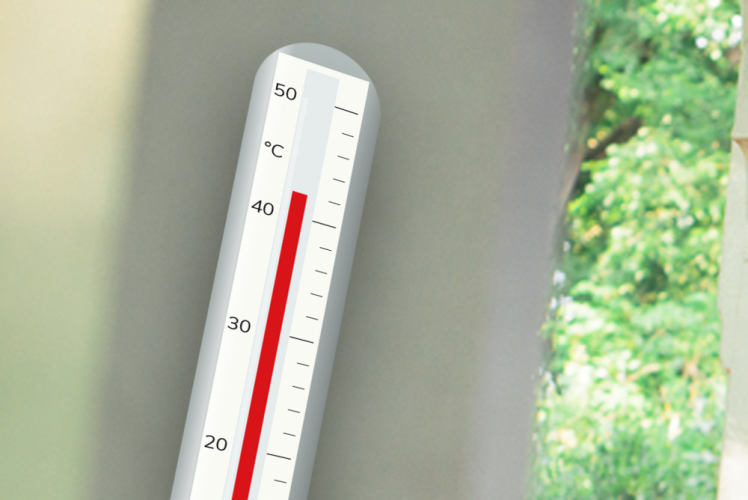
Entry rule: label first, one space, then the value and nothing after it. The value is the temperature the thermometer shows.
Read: 42 °C
